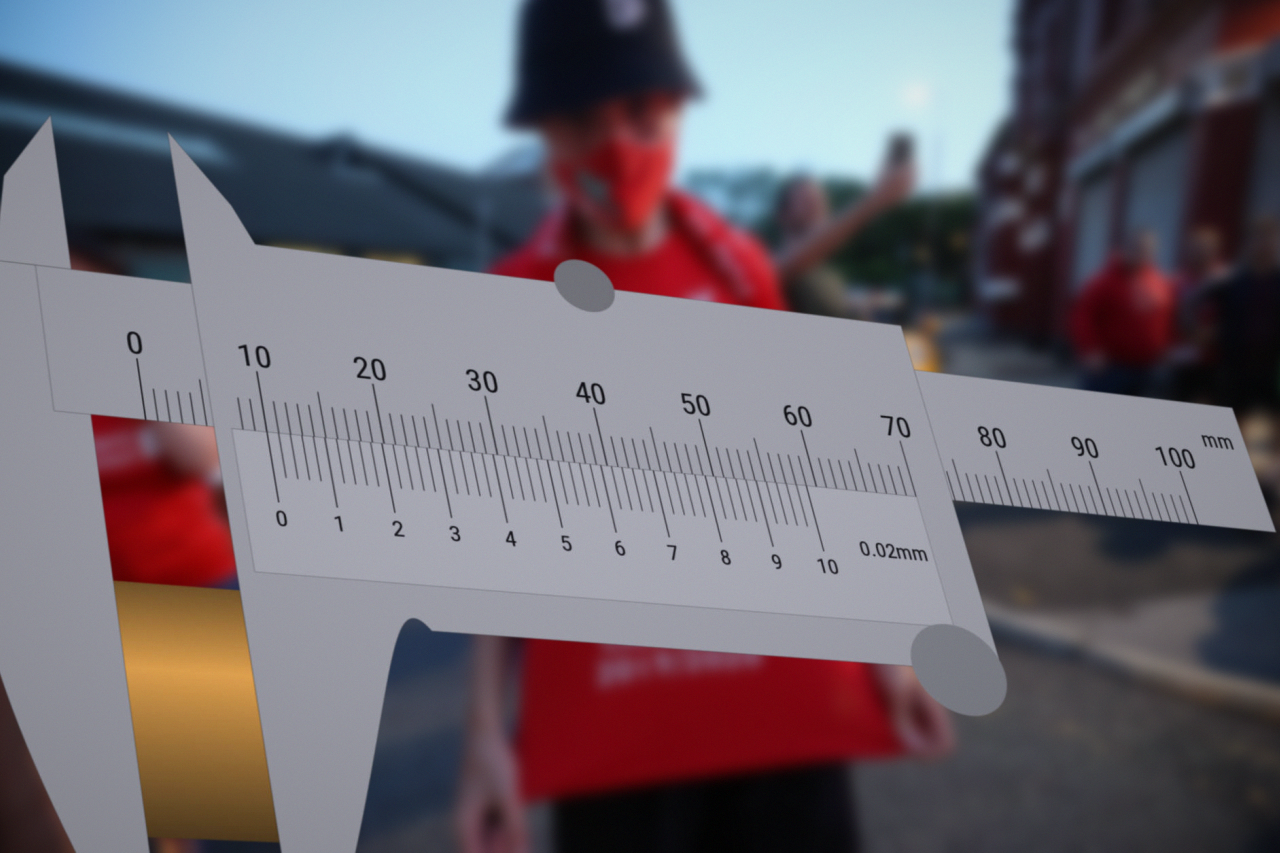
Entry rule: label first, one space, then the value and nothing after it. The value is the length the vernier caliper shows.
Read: 10.0 mm
